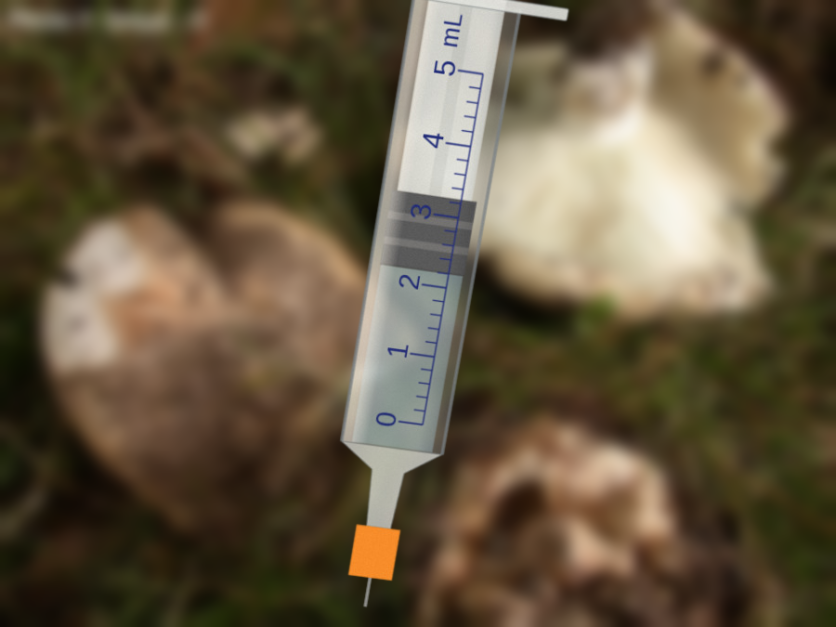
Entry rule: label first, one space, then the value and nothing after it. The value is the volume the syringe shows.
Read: 2.2 mL
